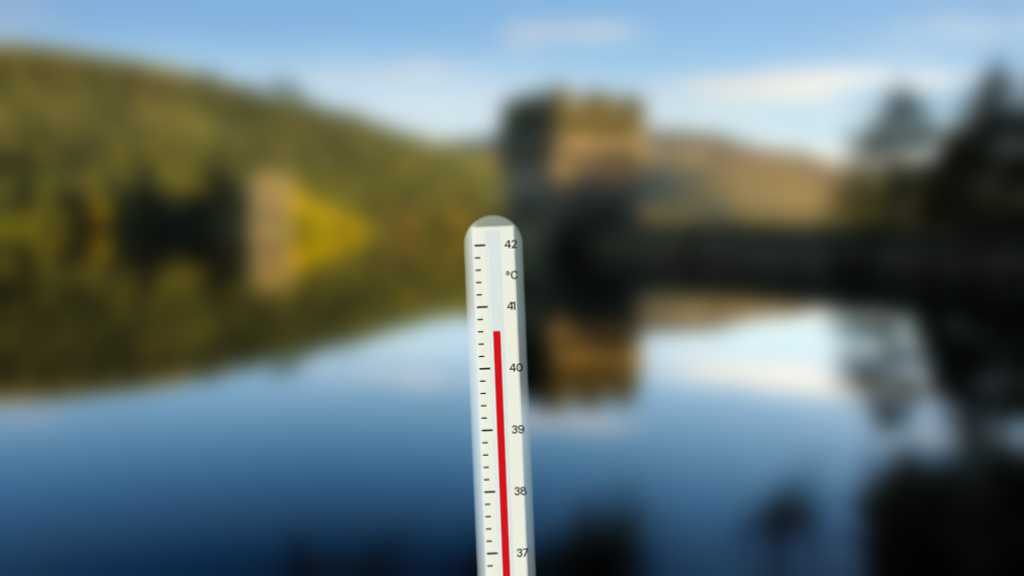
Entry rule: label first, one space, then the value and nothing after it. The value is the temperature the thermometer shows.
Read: 40.6 °C
